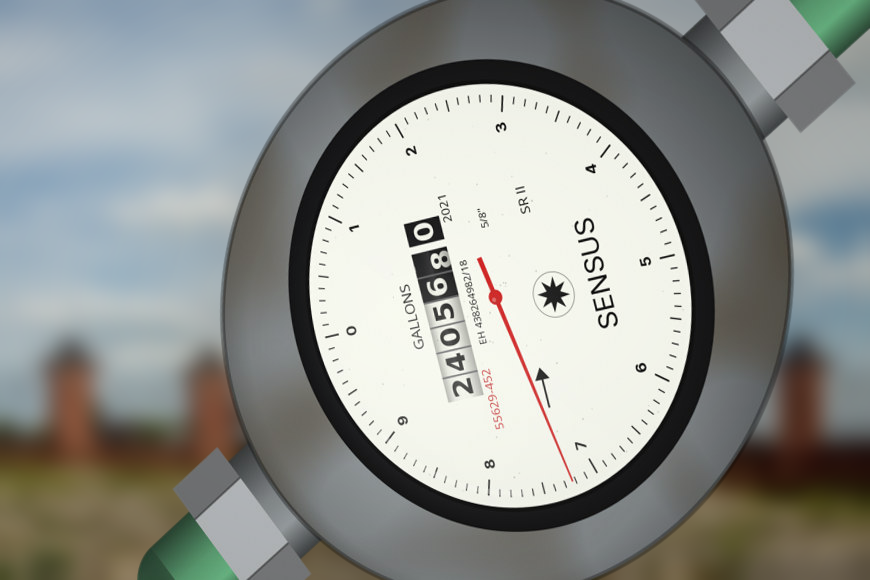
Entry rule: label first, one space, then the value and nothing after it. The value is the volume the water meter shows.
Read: 2405677.2 gal
